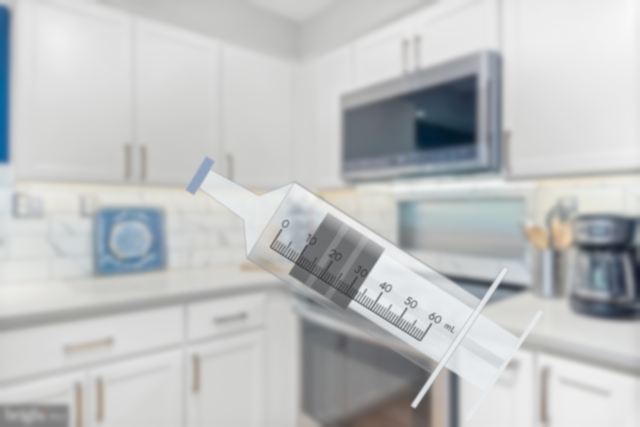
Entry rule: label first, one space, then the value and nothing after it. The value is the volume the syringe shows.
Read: 10 mL
